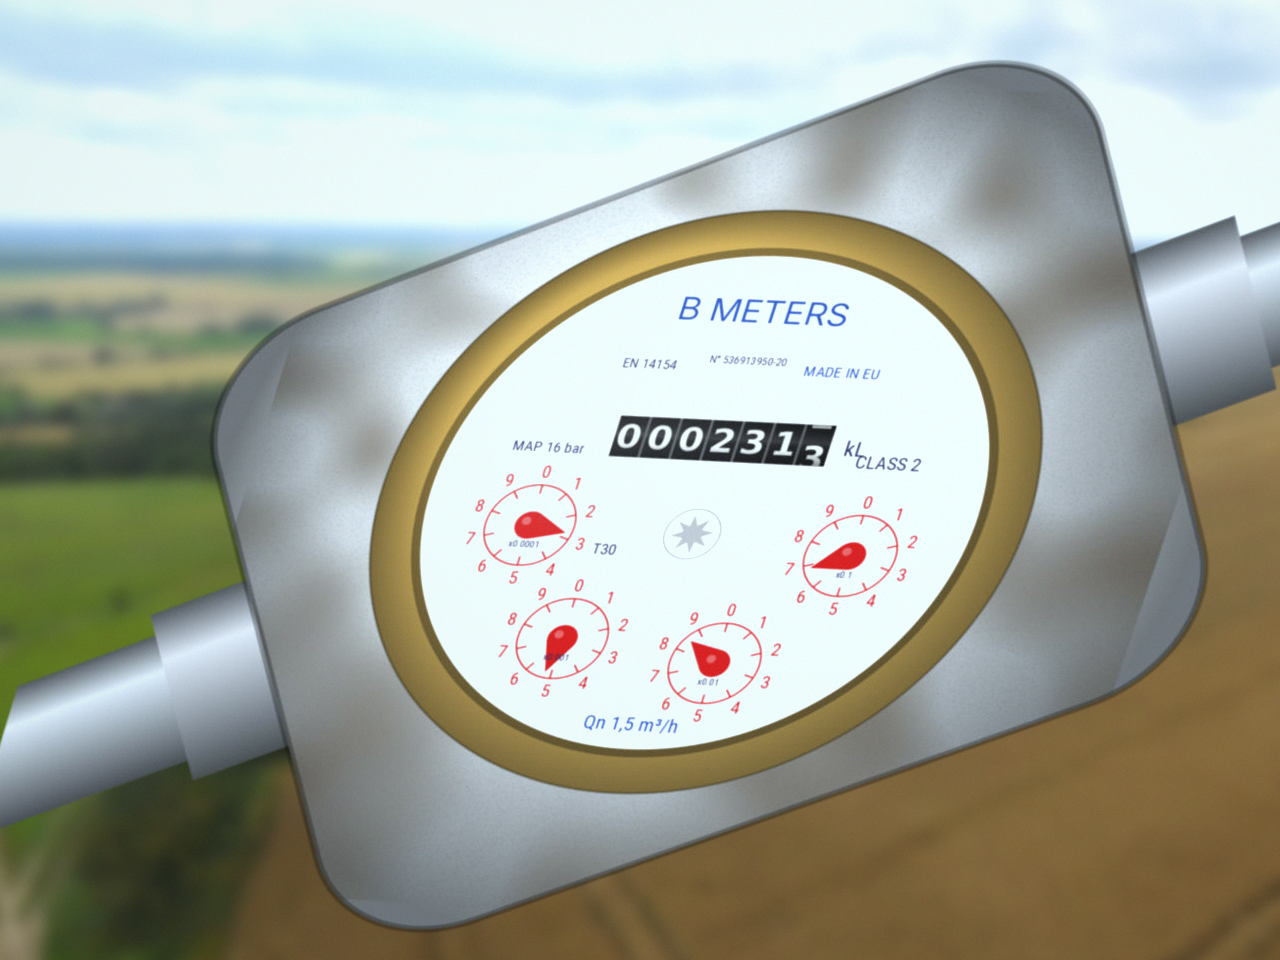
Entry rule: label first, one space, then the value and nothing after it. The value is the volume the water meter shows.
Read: 2312.6852 kL
